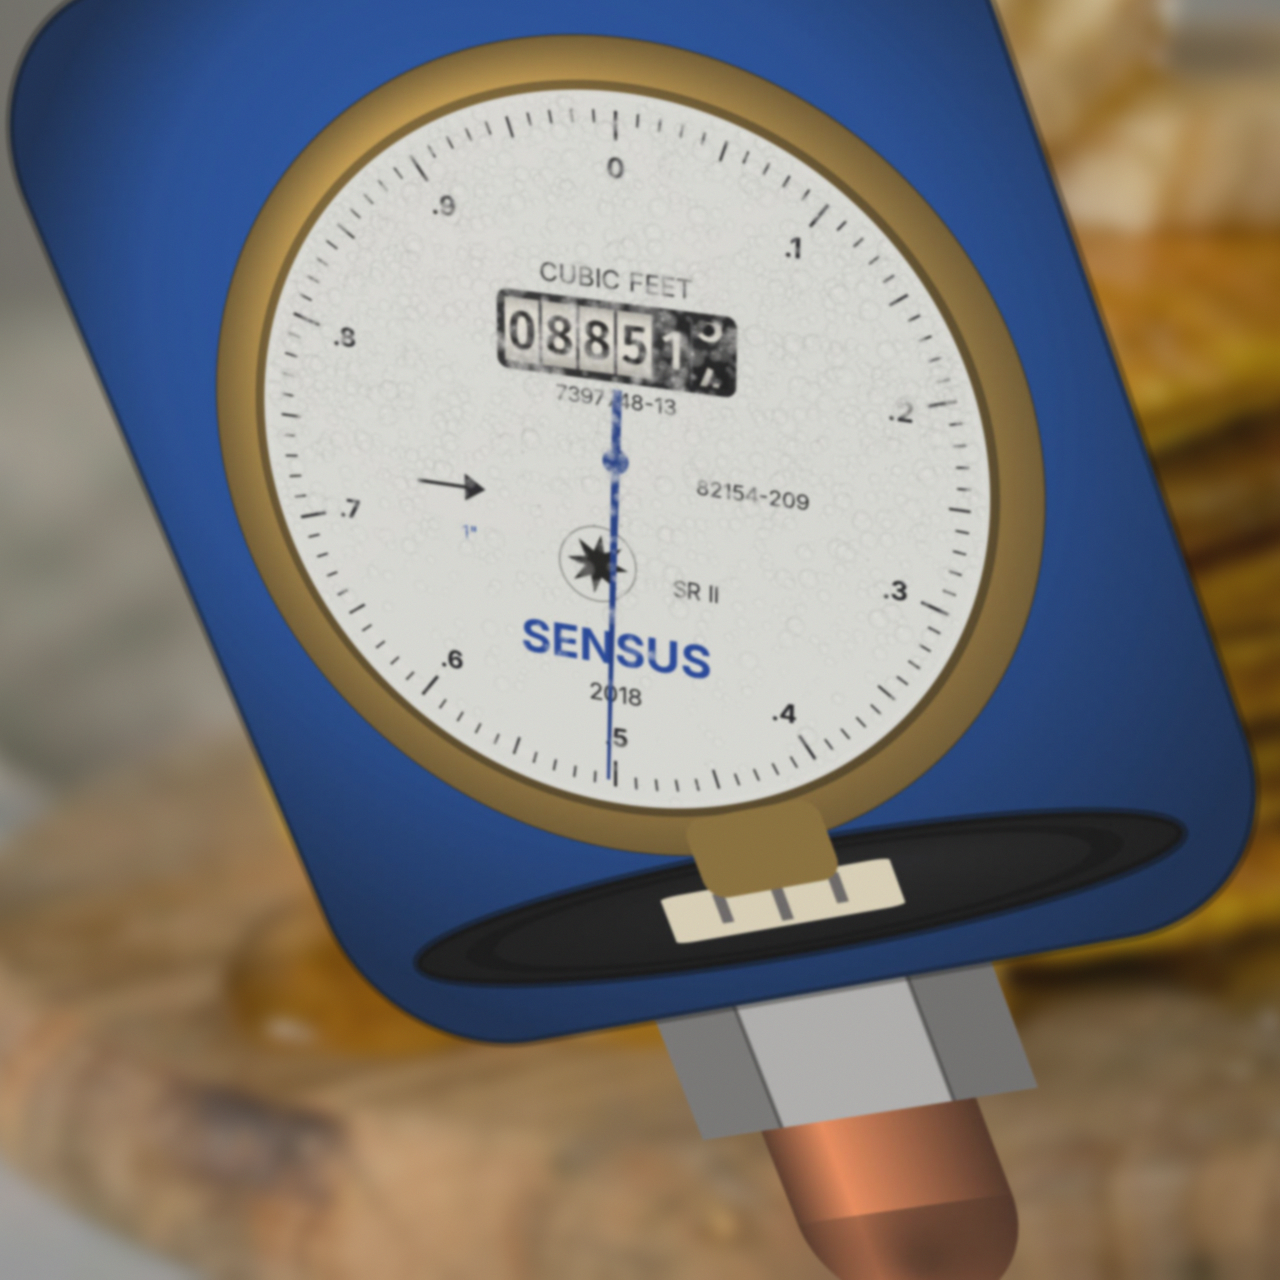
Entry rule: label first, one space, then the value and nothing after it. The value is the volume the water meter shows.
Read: 88513.50 ft³
